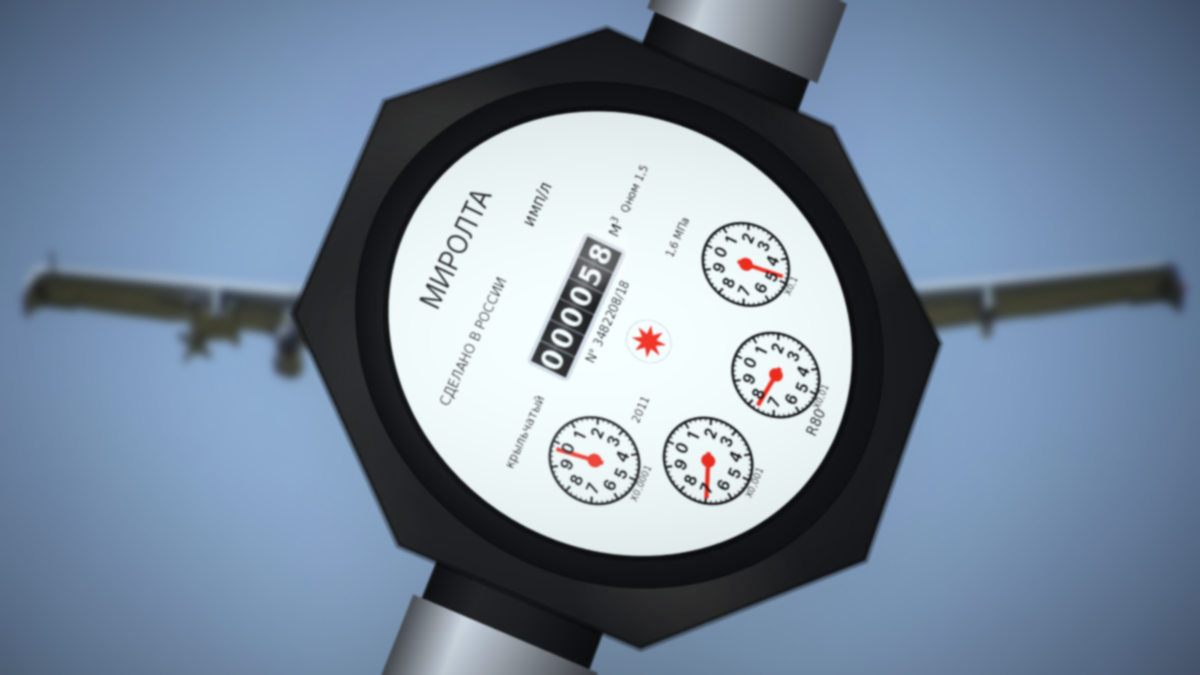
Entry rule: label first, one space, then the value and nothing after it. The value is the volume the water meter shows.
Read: 58.4769 m³
